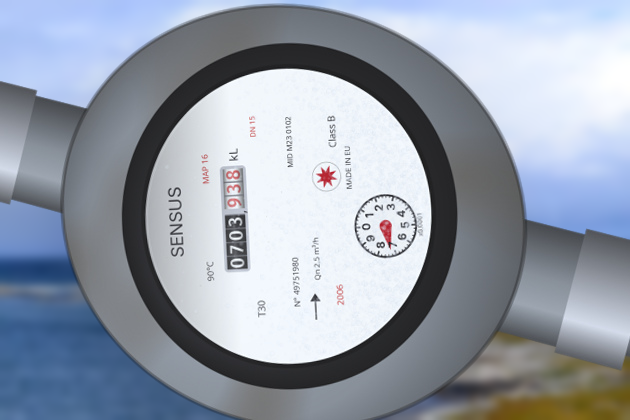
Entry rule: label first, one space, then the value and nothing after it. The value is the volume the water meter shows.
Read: 703.9387 kL
